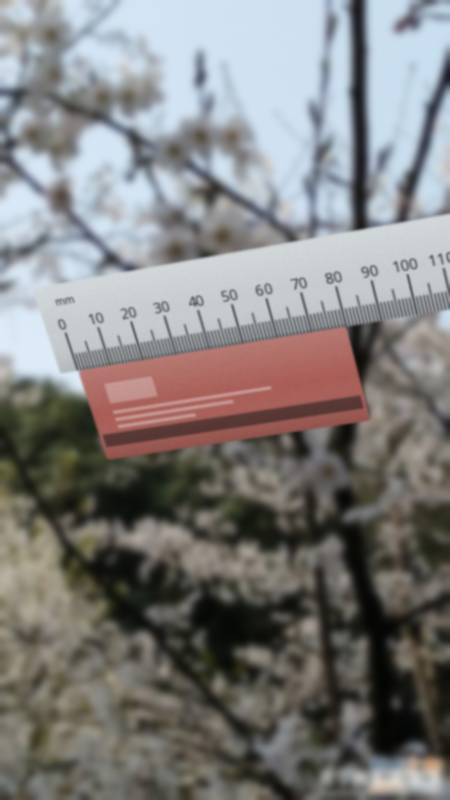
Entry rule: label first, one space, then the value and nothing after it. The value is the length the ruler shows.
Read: 80 mm
